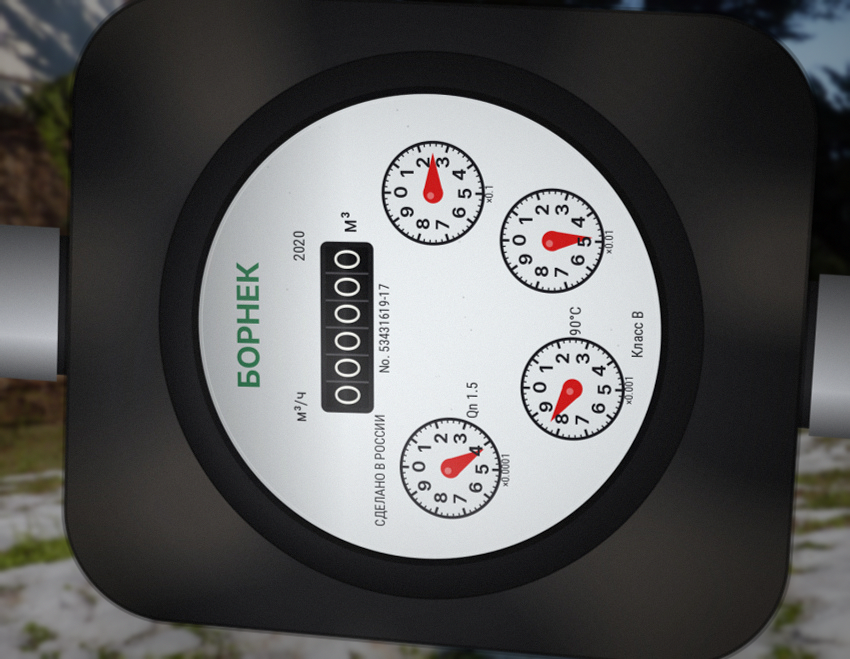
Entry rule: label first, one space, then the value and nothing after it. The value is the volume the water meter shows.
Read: 0.2484 m³
